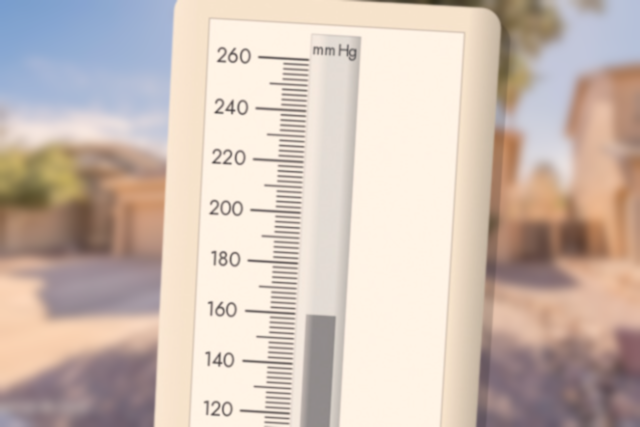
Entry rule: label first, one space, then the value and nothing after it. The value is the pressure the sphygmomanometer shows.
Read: 160 mmHg
